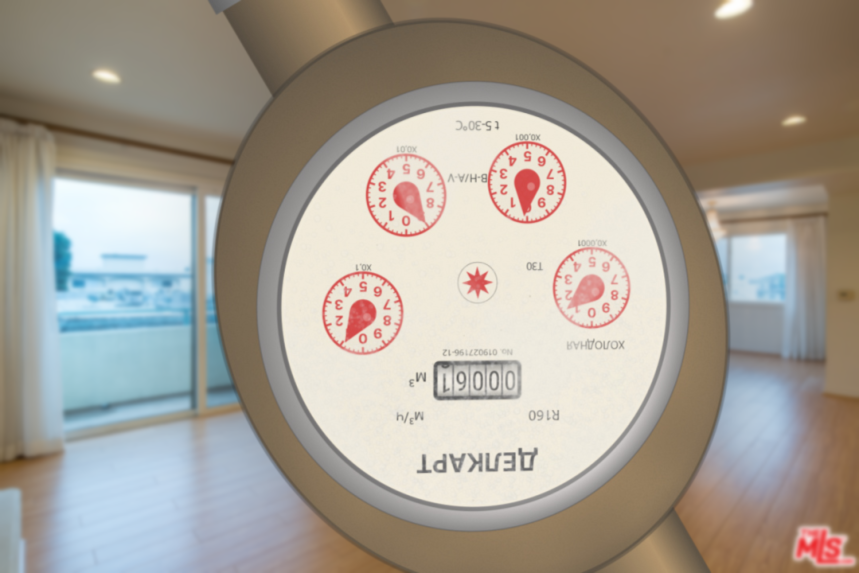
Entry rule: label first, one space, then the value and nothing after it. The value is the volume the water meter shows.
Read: 61.0901 m³
